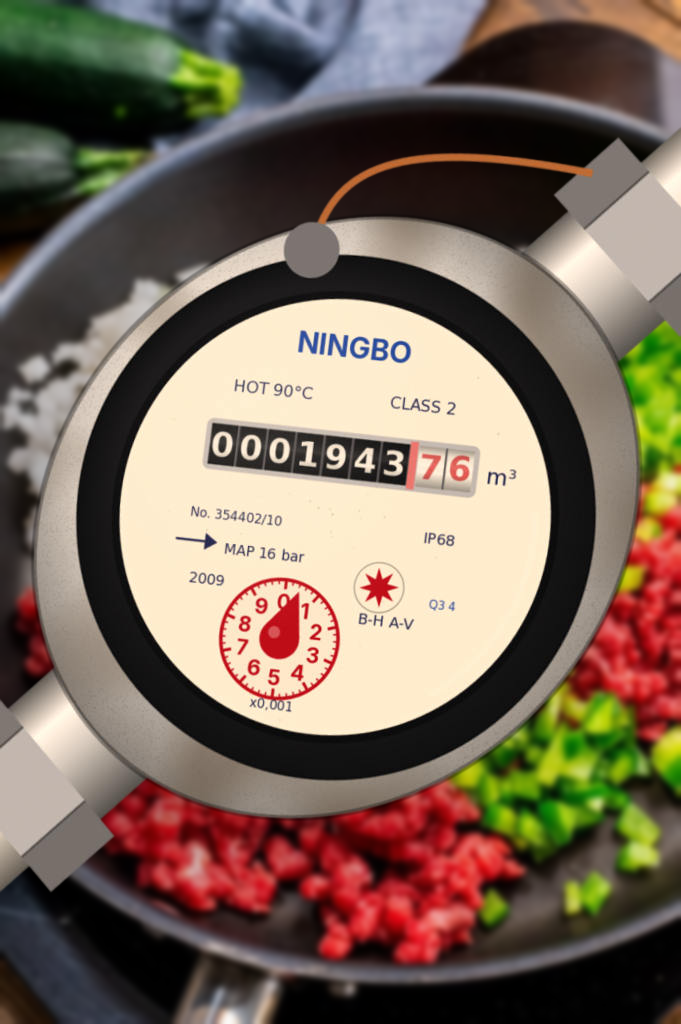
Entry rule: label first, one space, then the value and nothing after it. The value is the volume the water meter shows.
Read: 1943.760 m³
